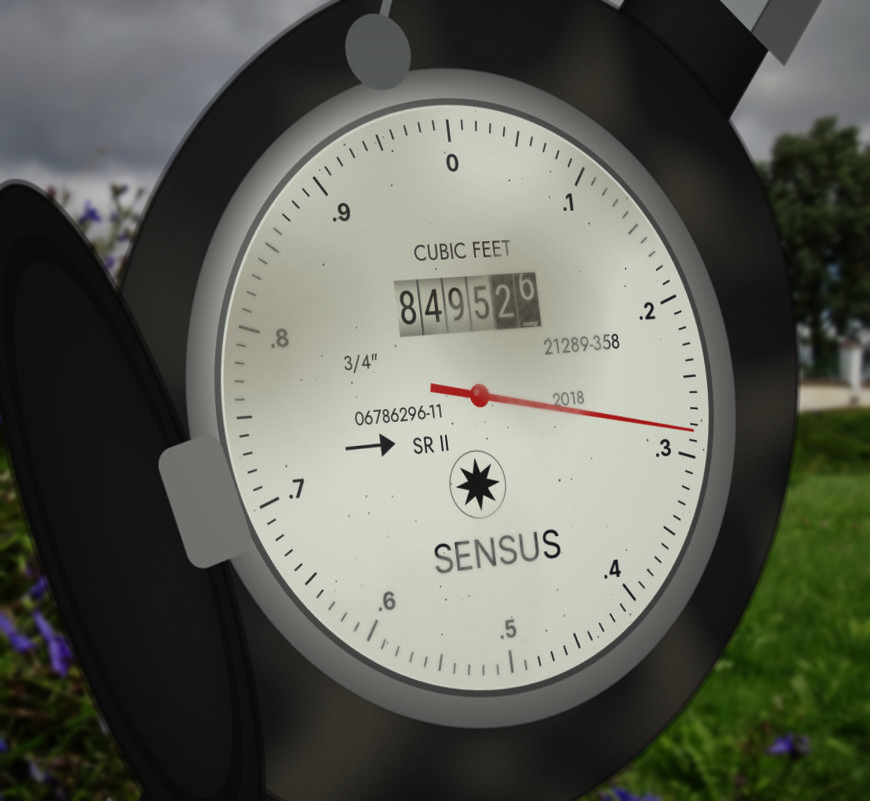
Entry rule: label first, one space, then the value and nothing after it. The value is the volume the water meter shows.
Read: 849526.28 ft³
